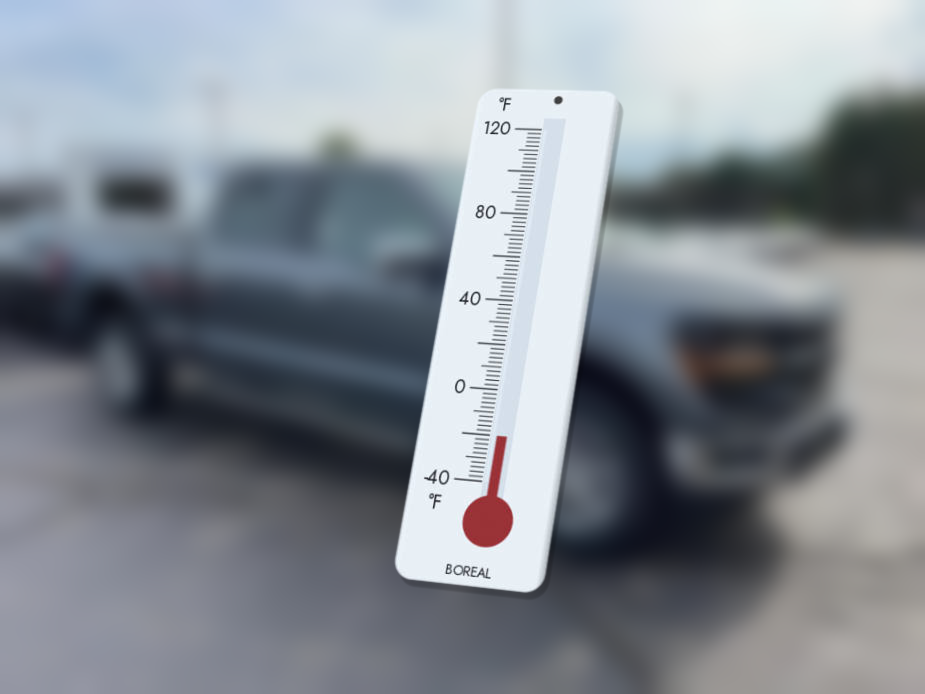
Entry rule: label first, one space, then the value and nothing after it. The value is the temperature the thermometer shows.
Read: -20 °F
